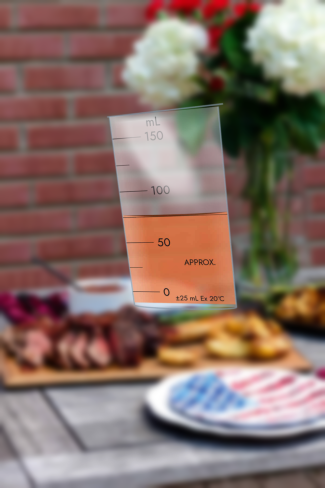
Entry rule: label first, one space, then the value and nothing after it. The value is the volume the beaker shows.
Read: 75 mL
